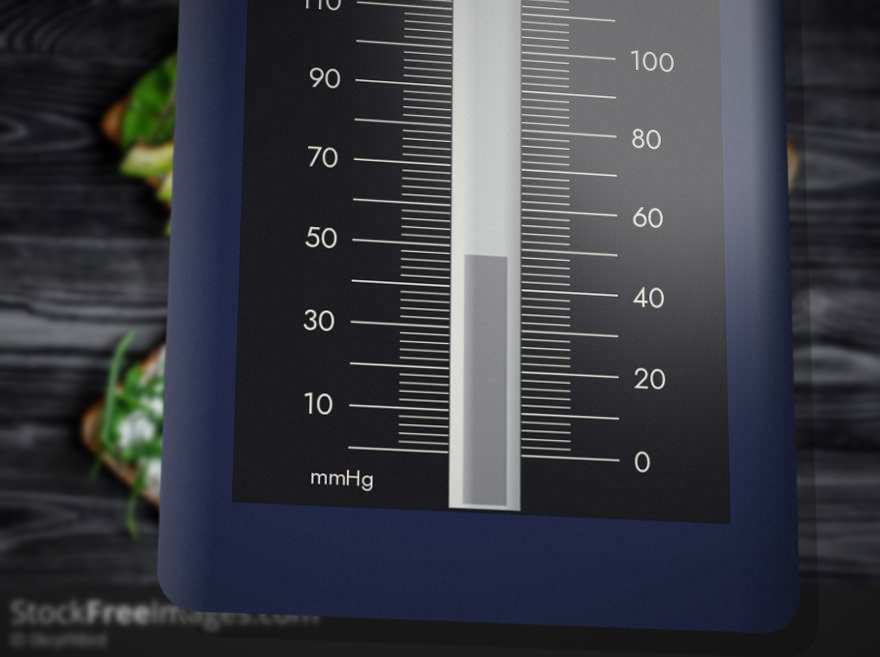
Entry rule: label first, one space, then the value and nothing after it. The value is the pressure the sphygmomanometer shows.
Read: 48 mmHg
